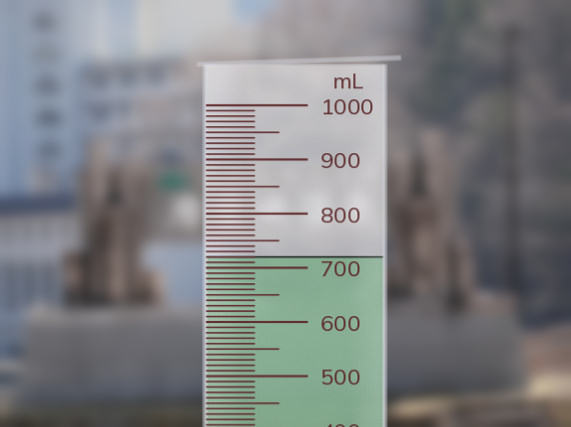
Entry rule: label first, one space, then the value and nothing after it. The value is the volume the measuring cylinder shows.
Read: 720 mL
